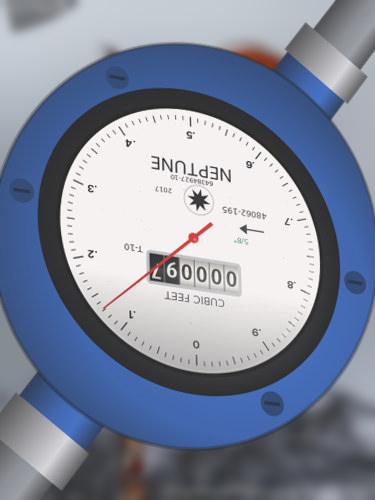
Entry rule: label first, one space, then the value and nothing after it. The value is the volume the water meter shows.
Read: 97.13 ft³
